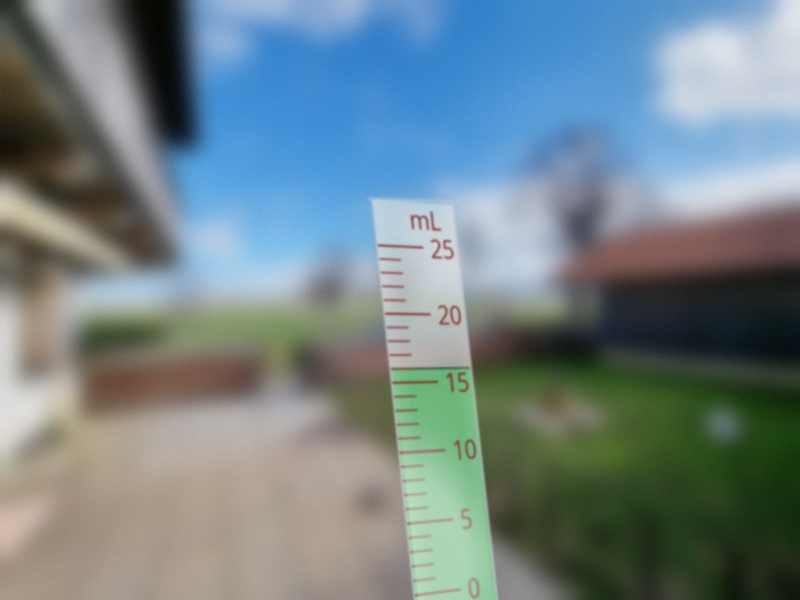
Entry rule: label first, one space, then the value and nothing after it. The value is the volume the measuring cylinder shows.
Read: 16 mL
